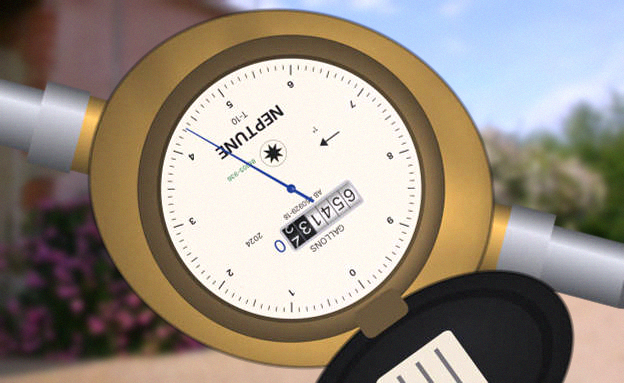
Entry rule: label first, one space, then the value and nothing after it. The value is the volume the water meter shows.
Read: 6541324.3 gal
